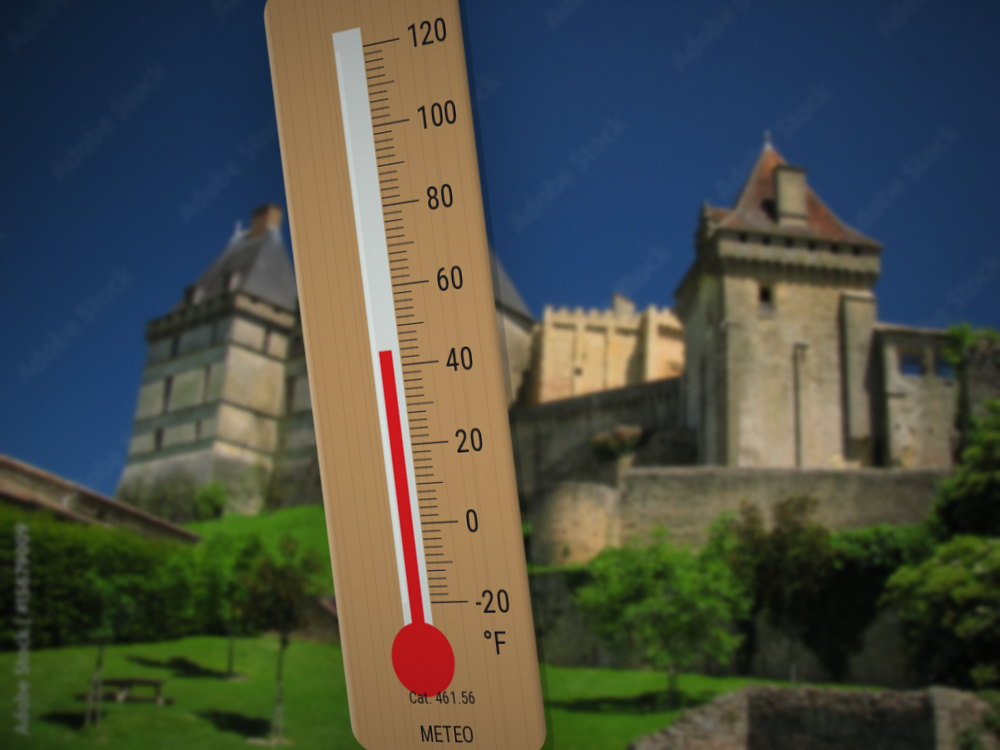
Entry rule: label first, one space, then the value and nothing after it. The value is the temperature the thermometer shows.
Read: 44 °F
